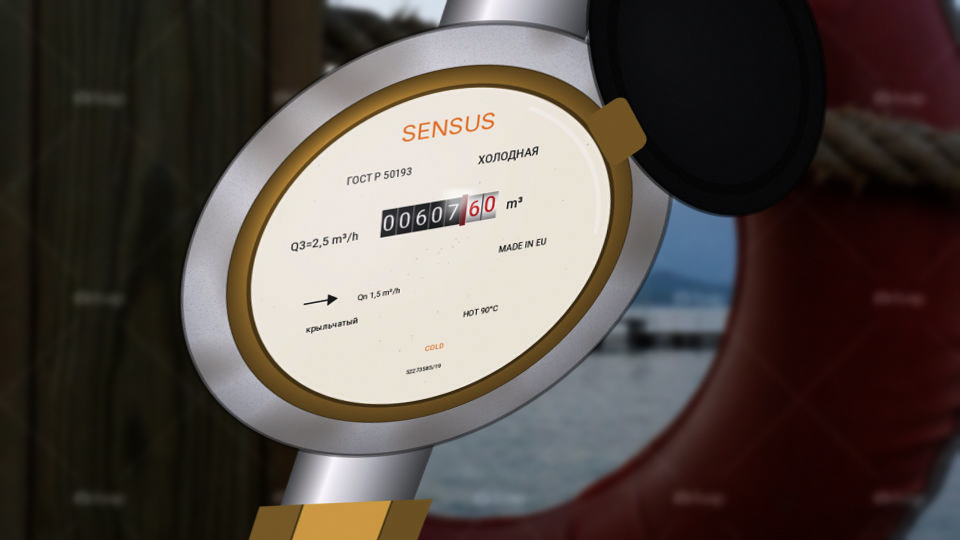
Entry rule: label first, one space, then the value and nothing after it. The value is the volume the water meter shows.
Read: 607.60 m³
